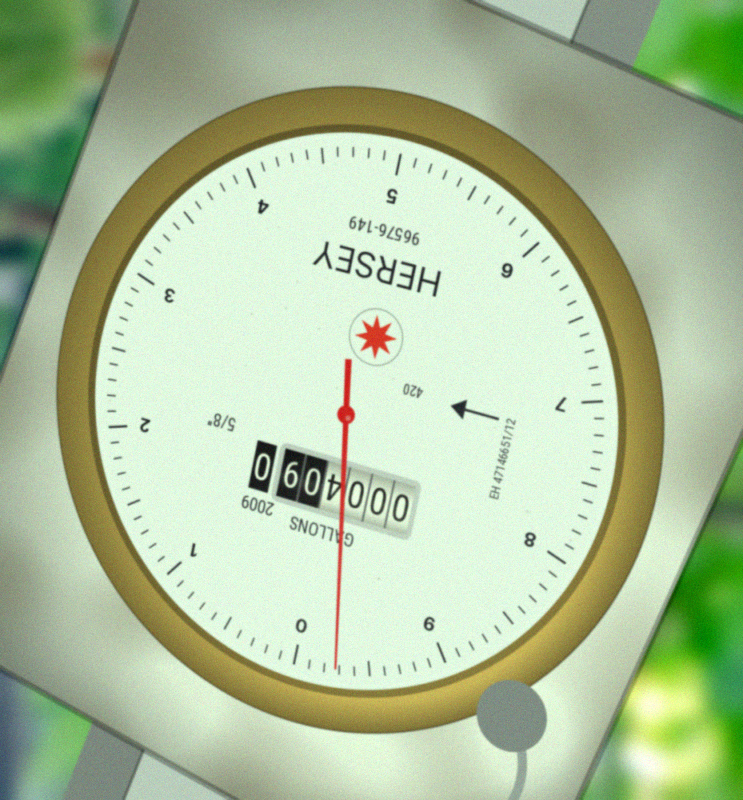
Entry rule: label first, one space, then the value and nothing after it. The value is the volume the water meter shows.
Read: 4089.7 gal
